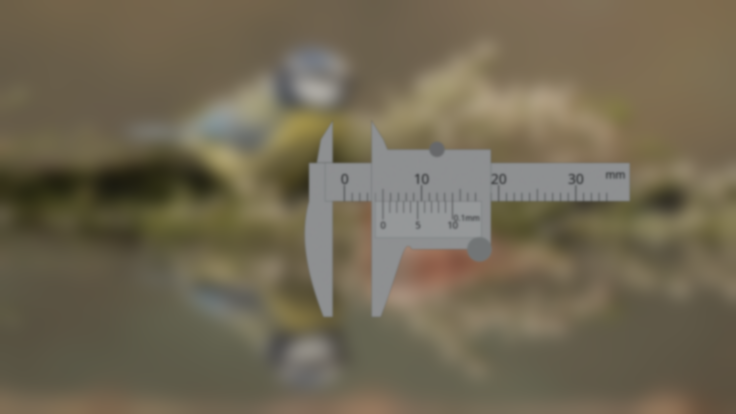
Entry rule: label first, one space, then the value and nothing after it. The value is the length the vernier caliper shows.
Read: 5.0 mm
